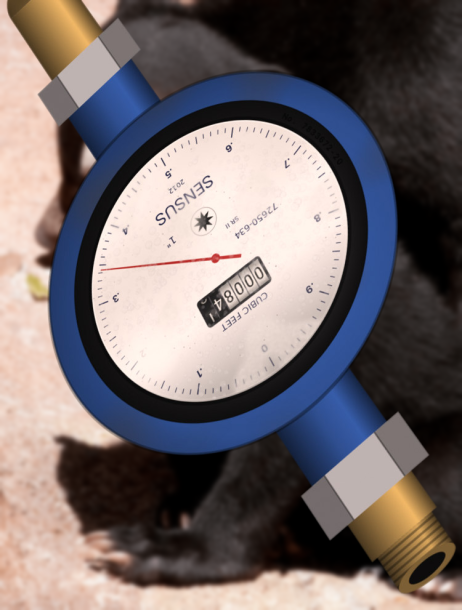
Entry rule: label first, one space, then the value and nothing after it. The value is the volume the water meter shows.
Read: 841.34 ft³
